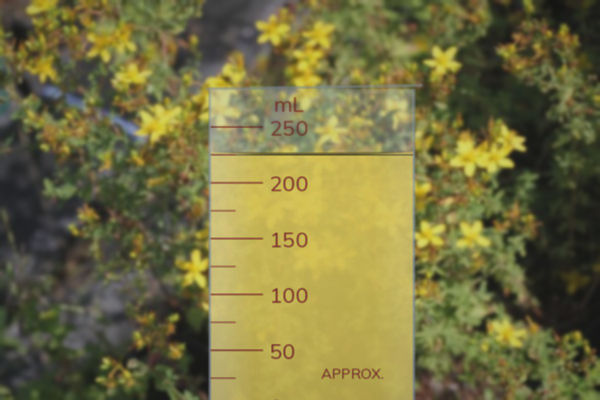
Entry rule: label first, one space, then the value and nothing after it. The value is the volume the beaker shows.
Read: 225 mL
